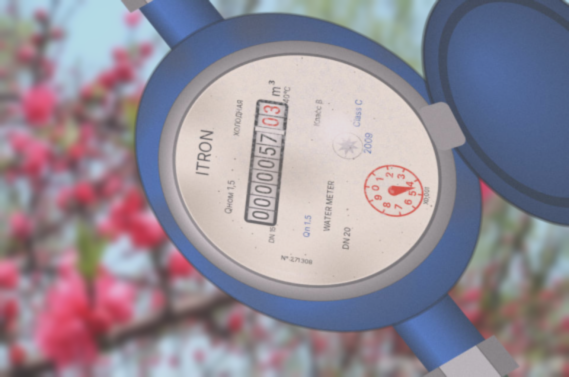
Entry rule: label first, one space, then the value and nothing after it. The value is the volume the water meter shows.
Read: 57.034 m³
